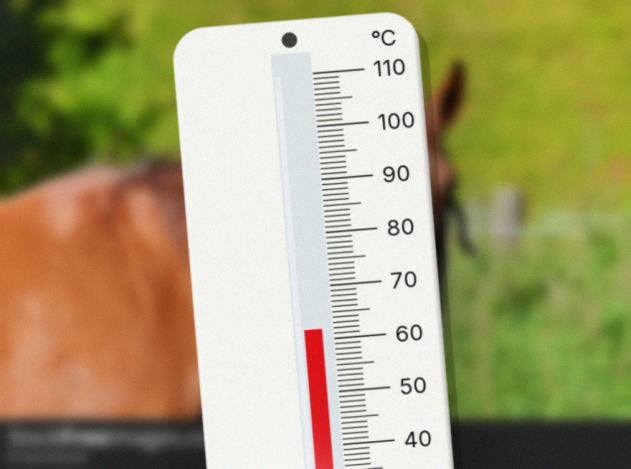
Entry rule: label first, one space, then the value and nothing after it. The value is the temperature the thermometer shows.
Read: 62 °C
